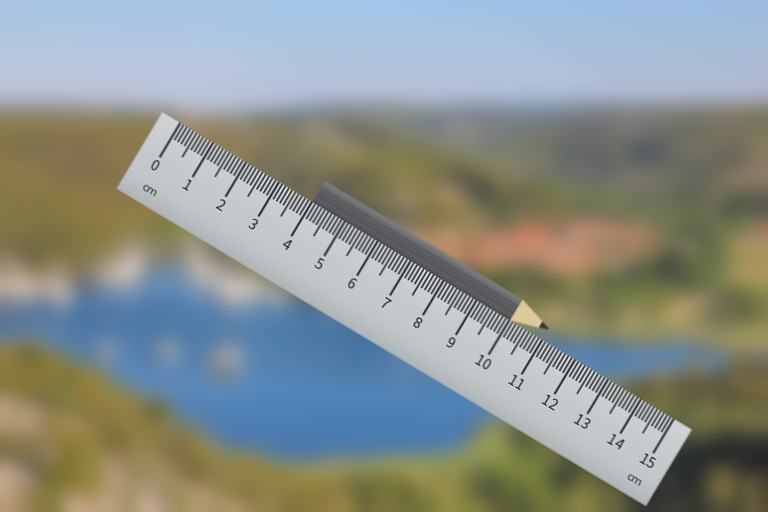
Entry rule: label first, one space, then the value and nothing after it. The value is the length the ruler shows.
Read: 7 cm
